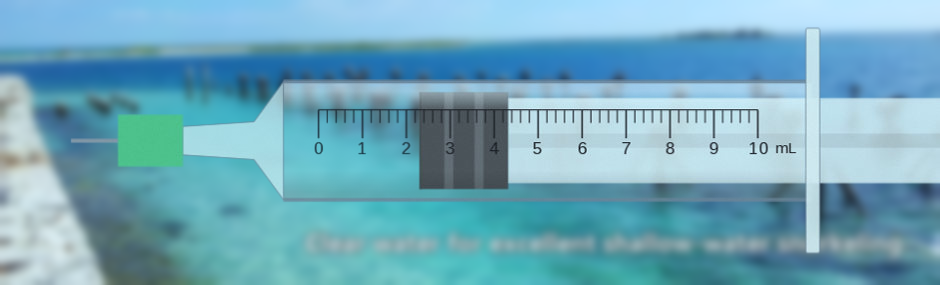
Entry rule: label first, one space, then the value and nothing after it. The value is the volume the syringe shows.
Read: 2.3 mL
